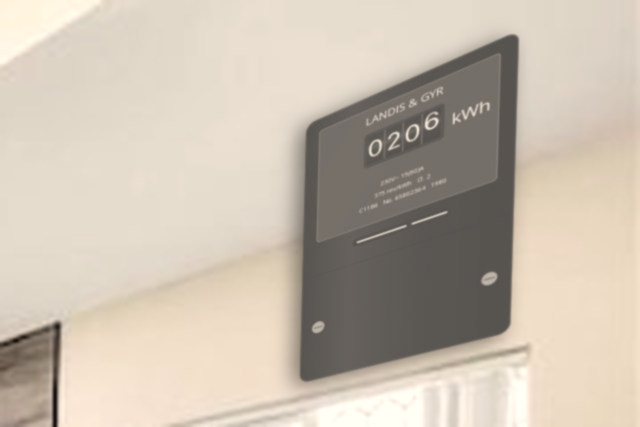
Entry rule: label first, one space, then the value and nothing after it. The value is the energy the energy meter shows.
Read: 206 kWh
